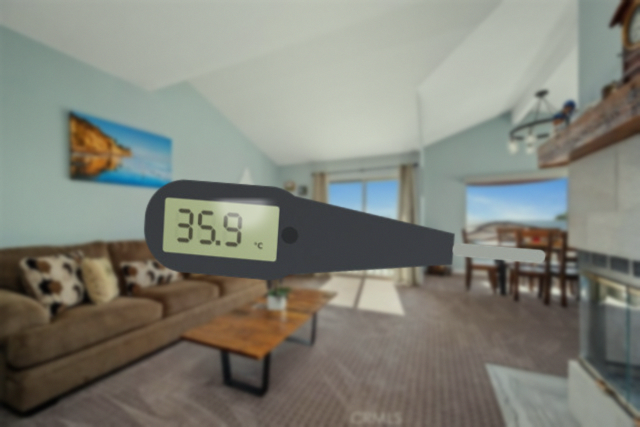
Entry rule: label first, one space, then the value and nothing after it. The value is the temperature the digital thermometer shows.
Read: 35.9 °C
